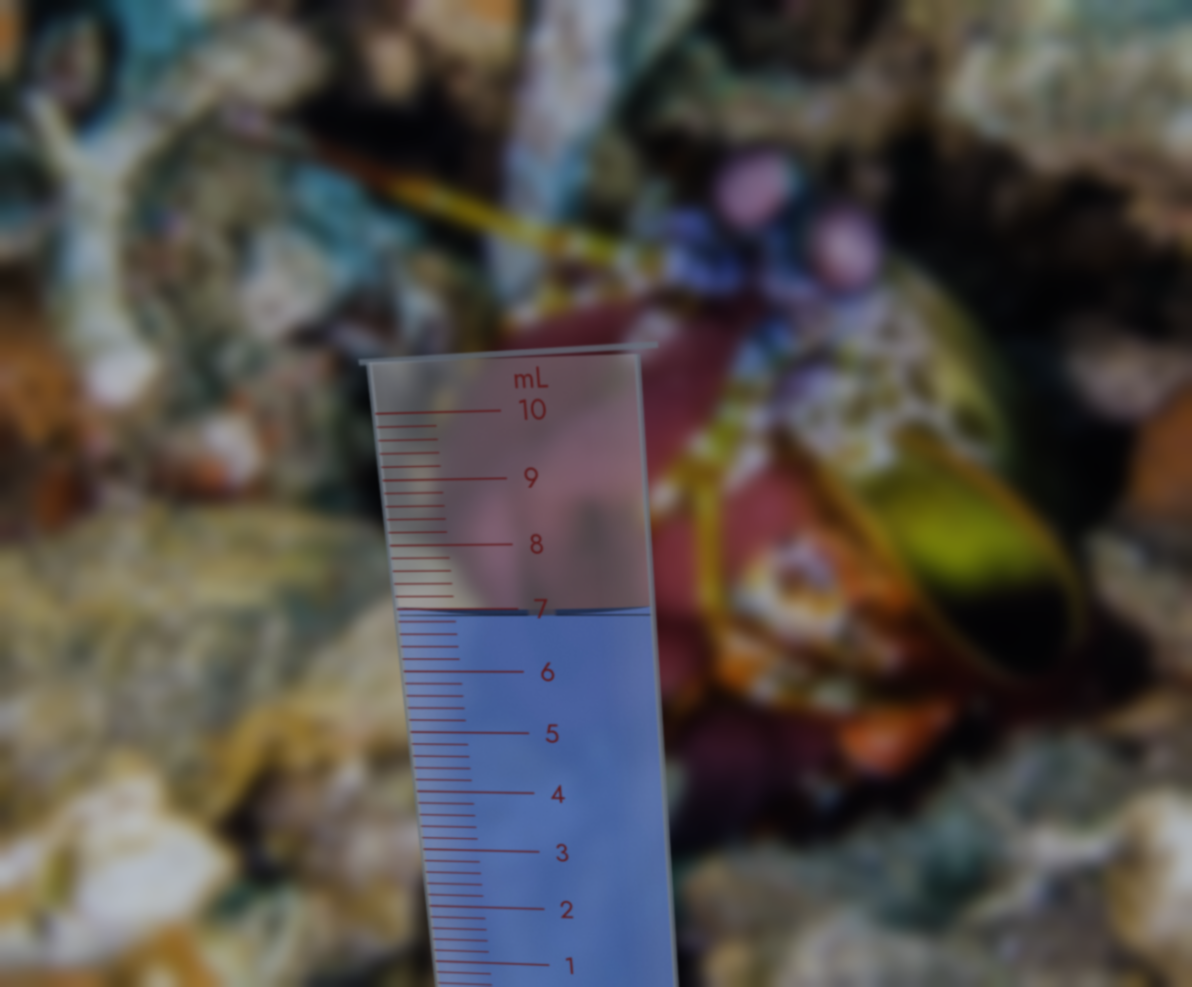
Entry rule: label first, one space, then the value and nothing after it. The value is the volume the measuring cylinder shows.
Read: 6.9 mL
